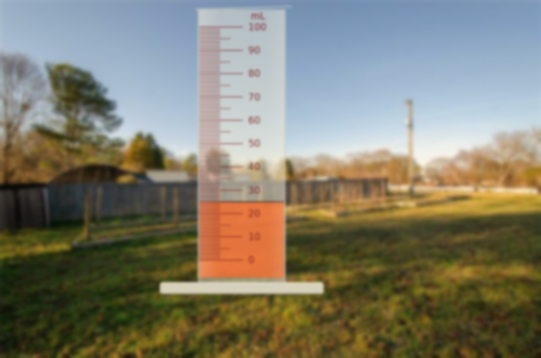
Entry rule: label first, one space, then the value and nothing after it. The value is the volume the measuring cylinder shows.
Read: 25 mL
